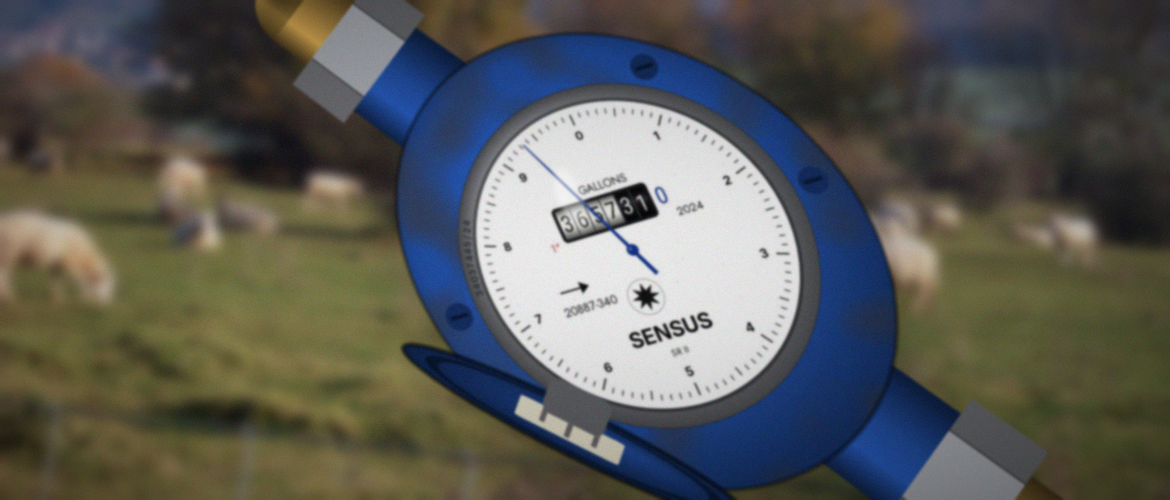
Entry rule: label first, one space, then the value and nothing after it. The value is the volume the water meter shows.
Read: 3657309.3 gal
